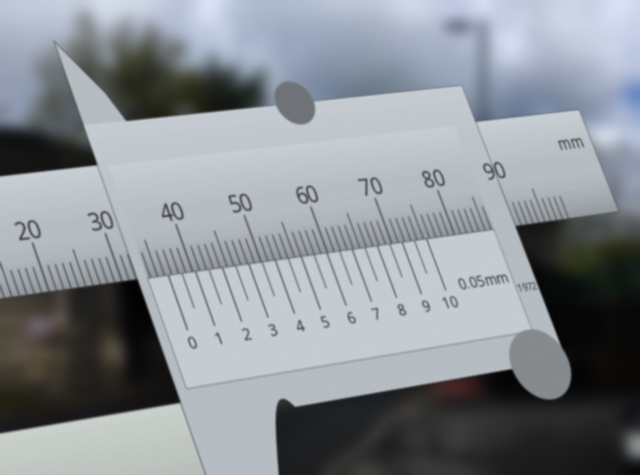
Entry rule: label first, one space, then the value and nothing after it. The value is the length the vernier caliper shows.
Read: 36.5 mm
